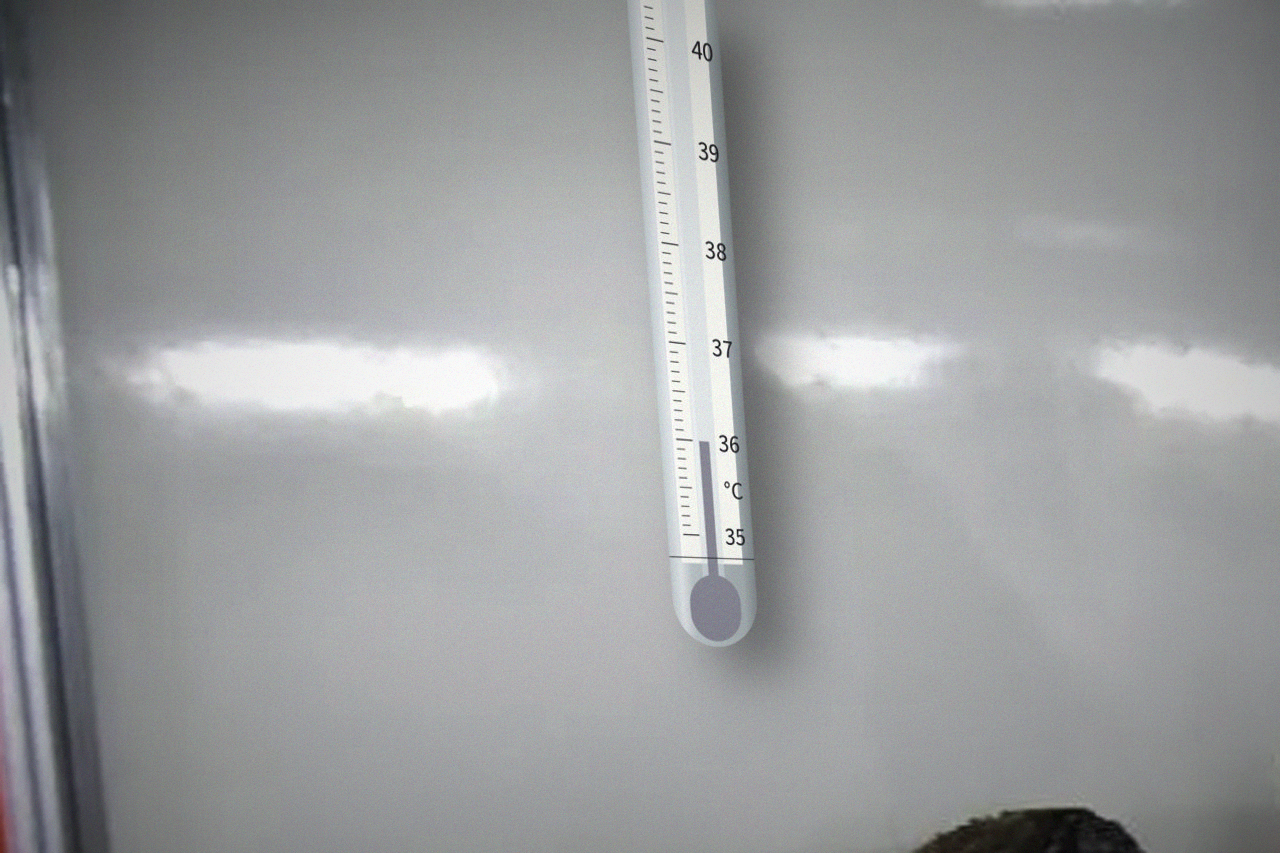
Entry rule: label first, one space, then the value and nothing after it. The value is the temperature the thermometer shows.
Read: 36 °C
